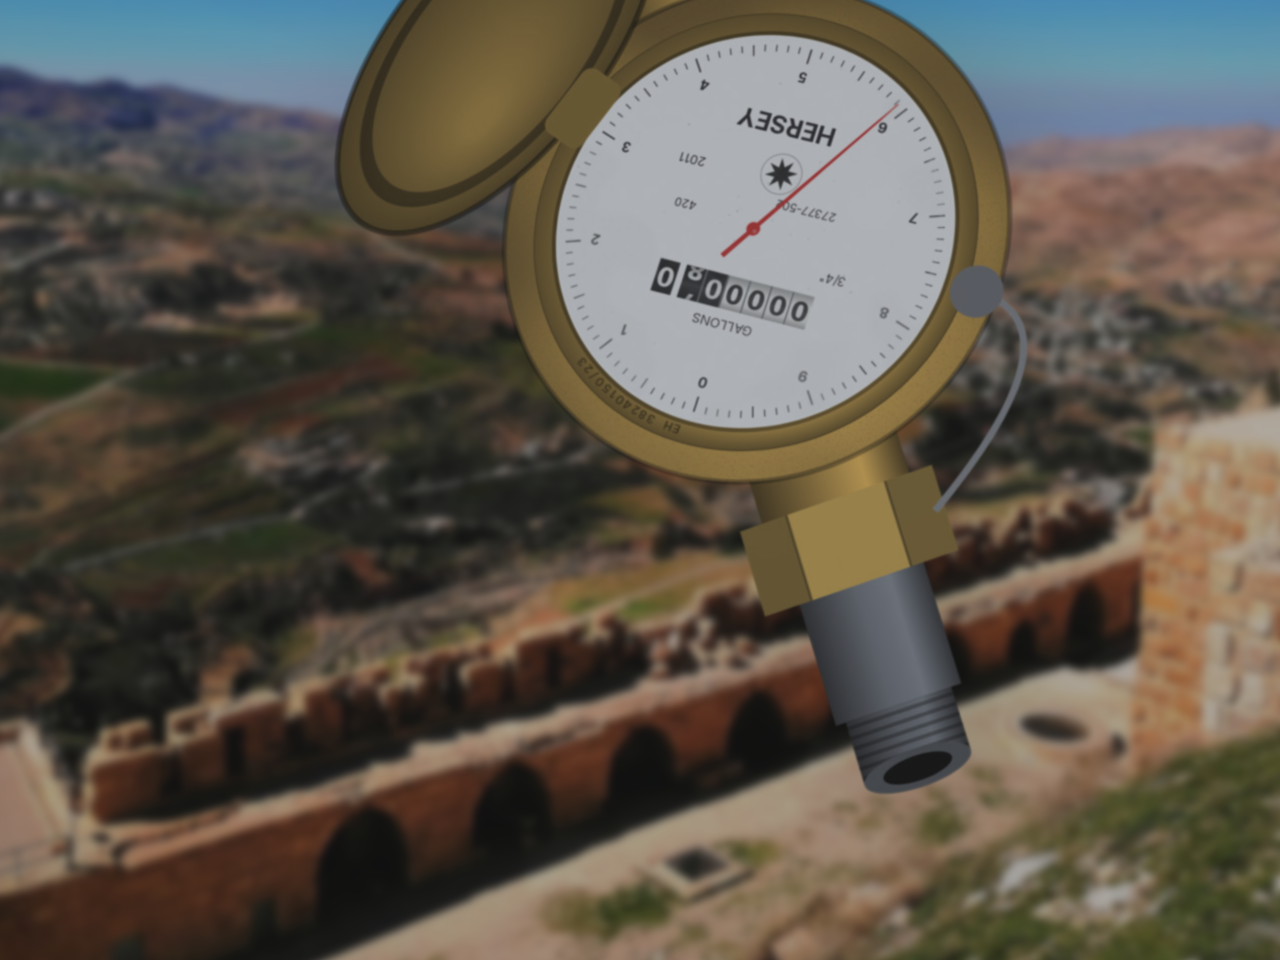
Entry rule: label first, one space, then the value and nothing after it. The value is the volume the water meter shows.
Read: 75.9 gal
